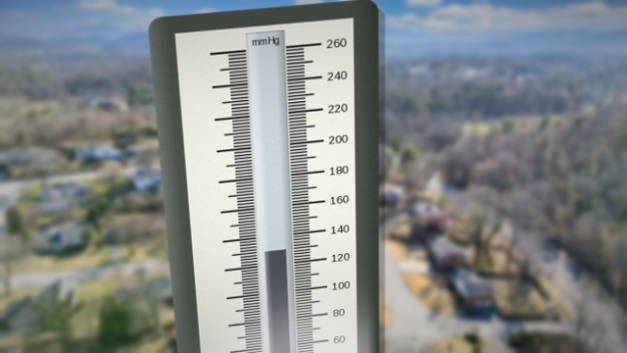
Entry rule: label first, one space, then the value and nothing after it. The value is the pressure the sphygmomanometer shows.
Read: 130 mmHg
